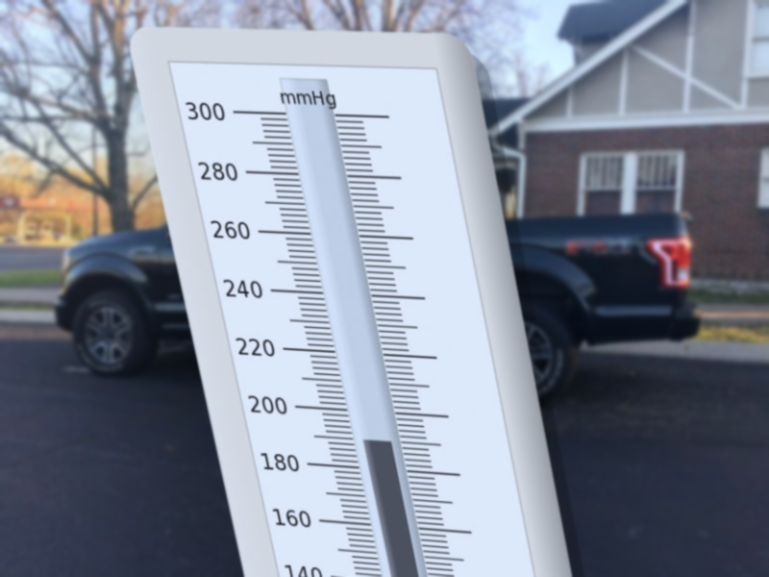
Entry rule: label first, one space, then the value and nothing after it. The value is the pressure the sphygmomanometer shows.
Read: 190 mmHg
